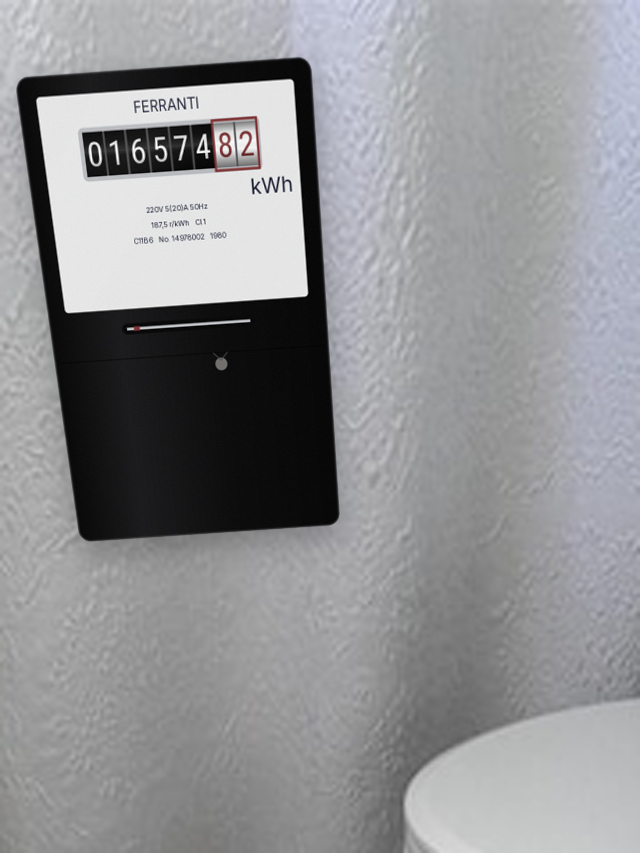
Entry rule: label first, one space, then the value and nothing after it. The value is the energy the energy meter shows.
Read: 16574.82 kWh
